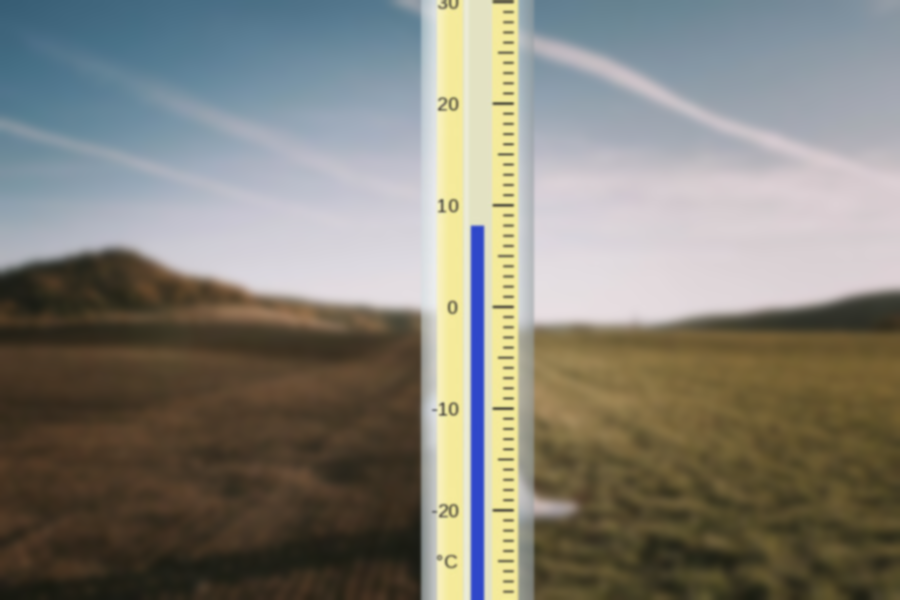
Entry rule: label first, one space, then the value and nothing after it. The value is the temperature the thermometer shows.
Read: 8 °C
